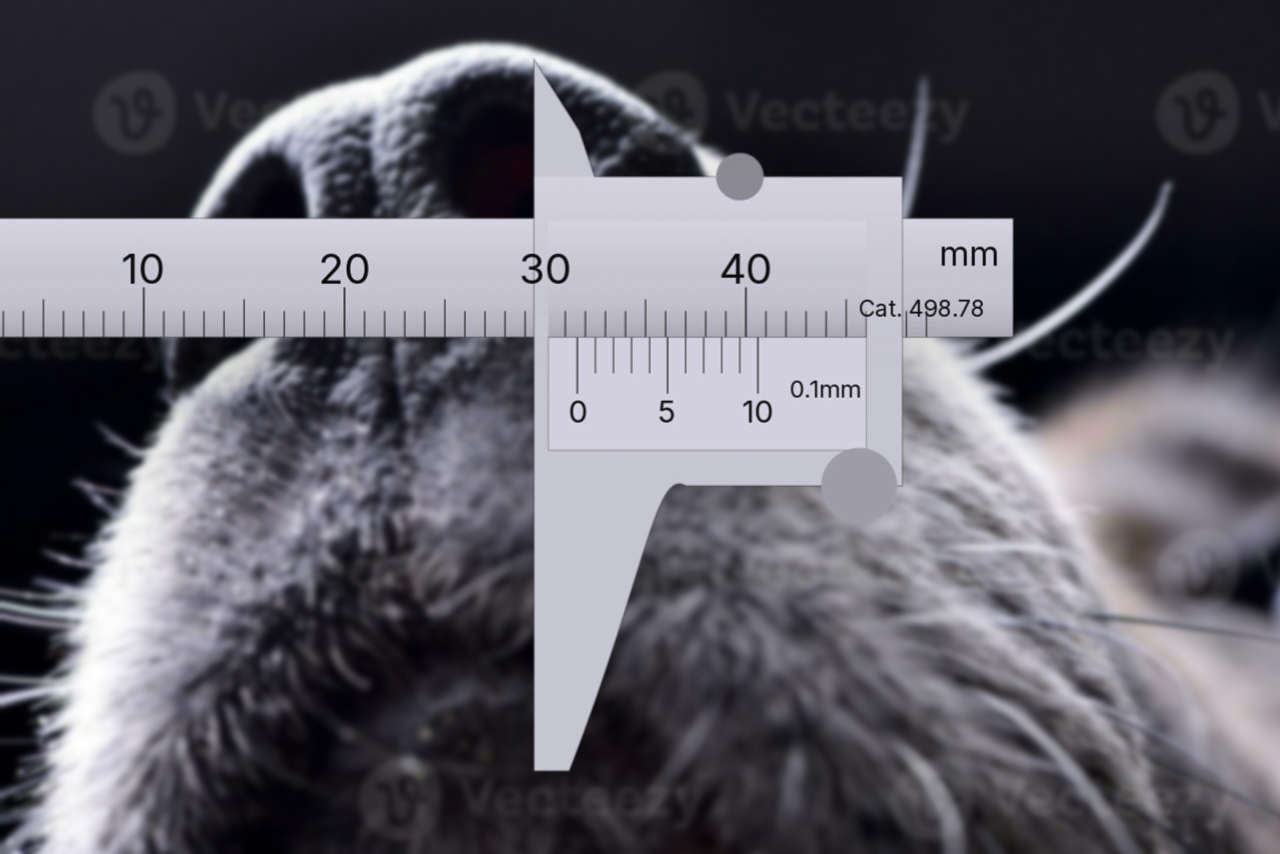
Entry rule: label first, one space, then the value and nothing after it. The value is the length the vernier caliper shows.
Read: 31.6 mm
